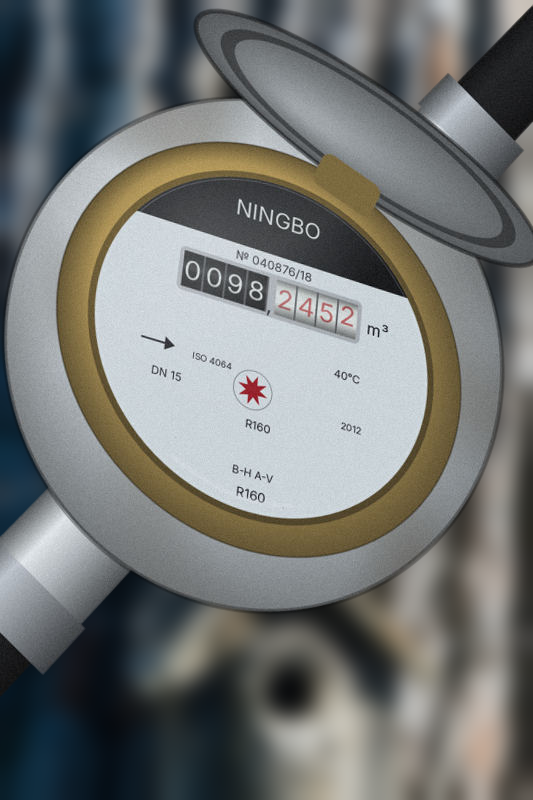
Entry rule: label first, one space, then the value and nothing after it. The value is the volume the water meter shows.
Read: 98.2452 m³
